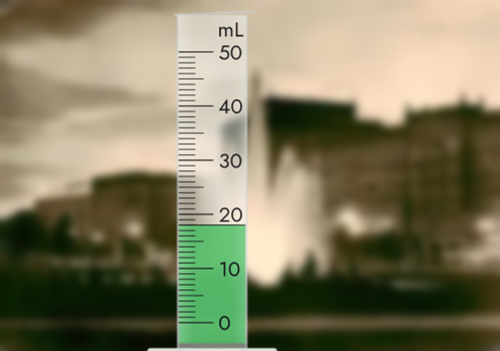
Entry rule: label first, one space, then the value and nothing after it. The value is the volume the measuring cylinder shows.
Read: 18 mL
